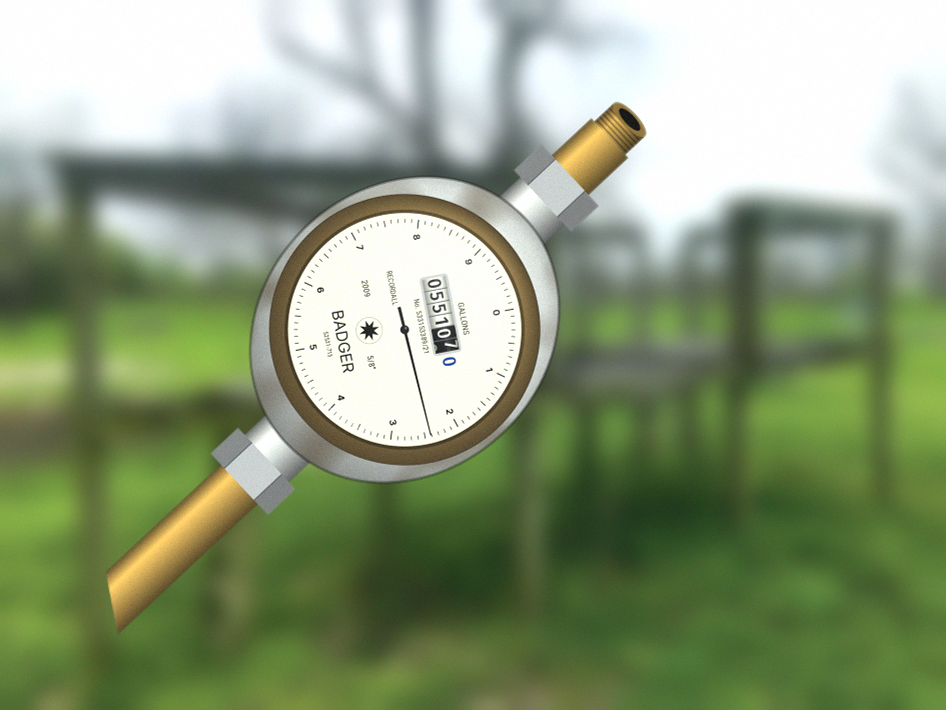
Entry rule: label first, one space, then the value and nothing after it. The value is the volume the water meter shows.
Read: 551072.4 gal
